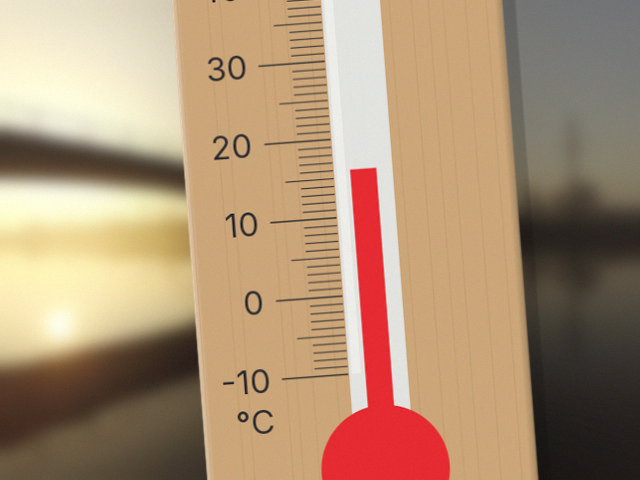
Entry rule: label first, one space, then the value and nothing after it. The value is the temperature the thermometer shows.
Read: 16 °C
